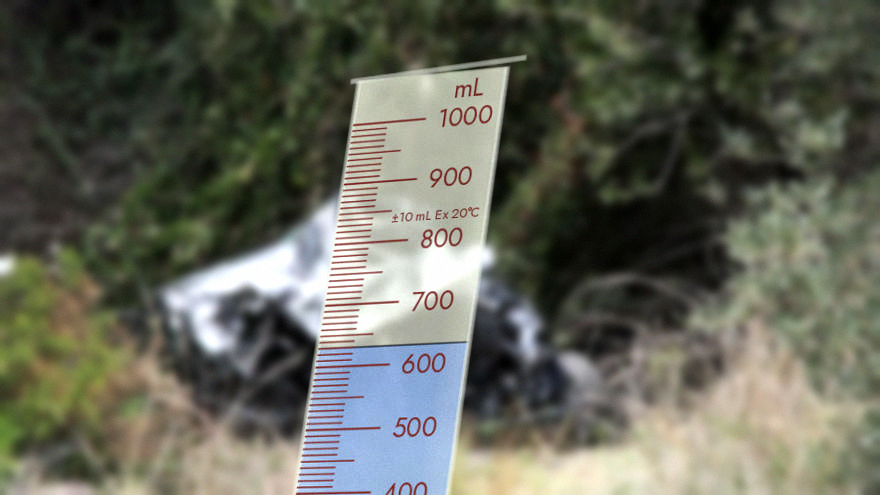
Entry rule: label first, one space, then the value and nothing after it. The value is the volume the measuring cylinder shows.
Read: 630 mL
